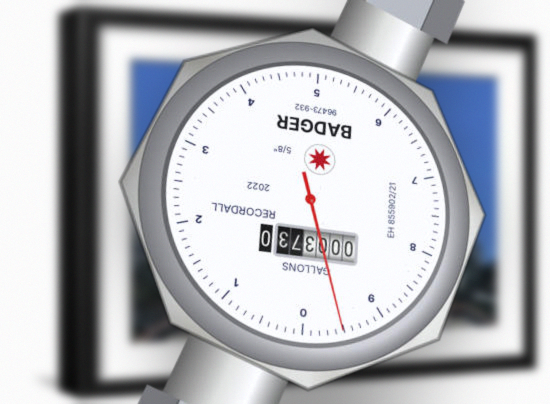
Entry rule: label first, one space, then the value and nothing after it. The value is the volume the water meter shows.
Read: 3729.5 gal
